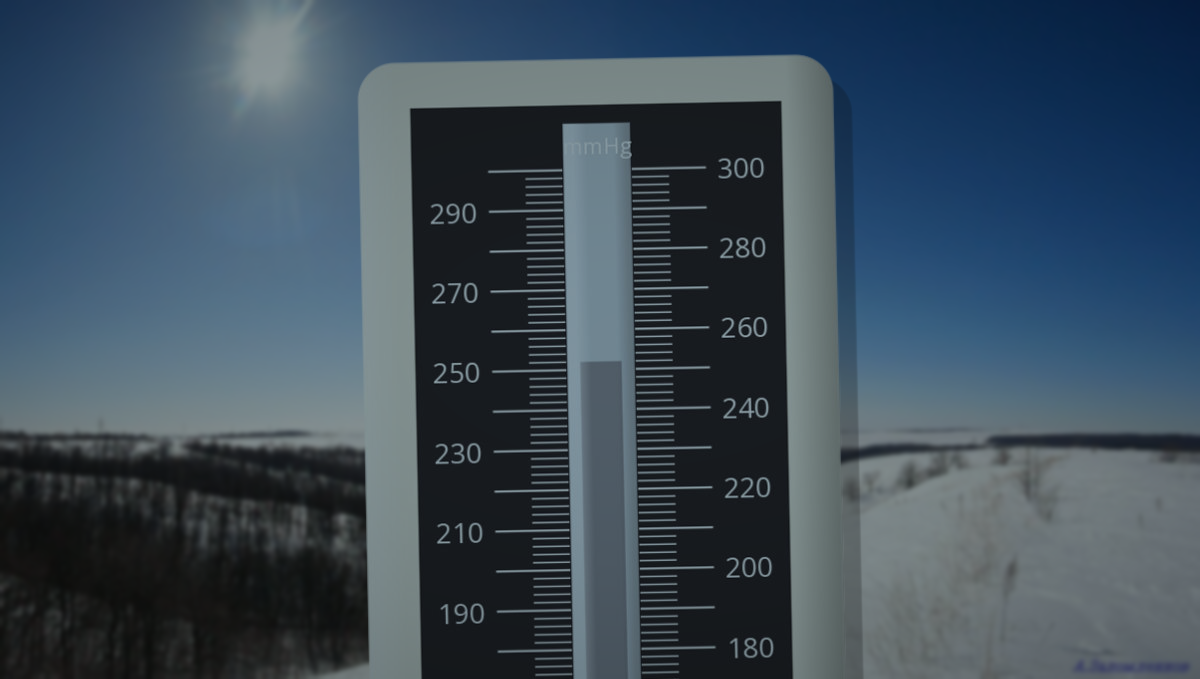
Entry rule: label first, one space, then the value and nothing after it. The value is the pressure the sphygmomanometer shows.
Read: 252 mmHg
